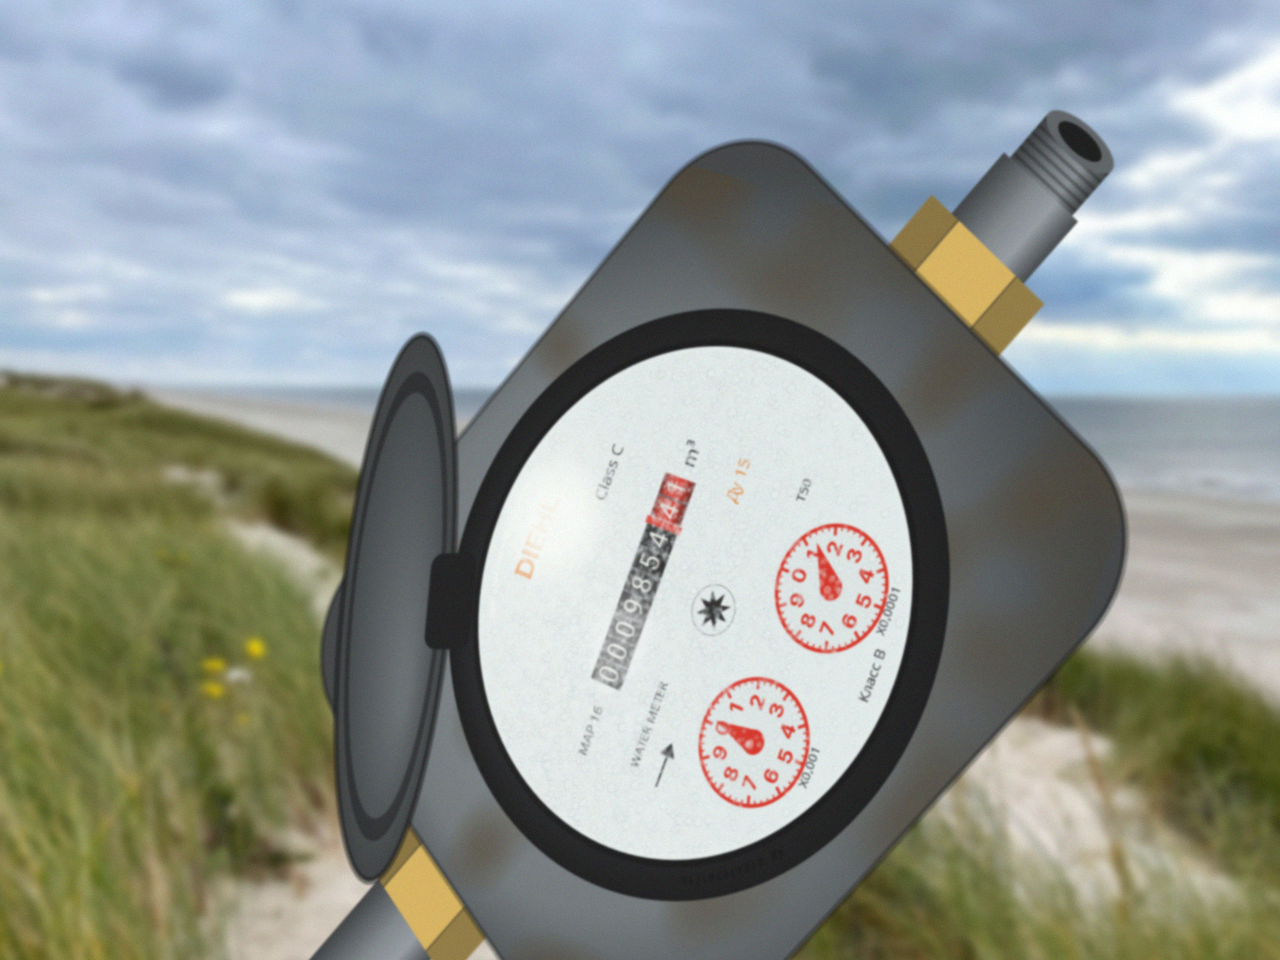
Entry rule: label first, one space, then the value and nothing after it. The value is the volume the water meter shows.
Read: 9854.4101 m³
